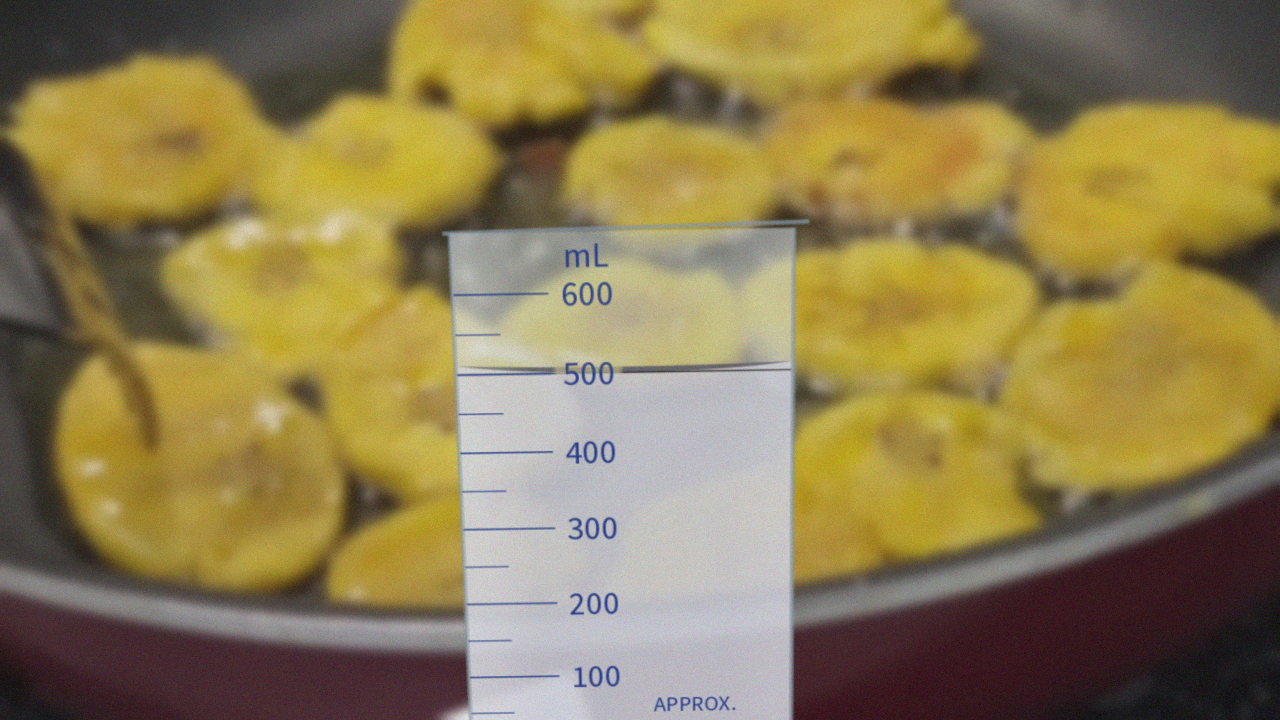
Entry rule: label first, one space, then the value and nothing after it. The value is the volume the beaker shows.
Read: 500 mL
